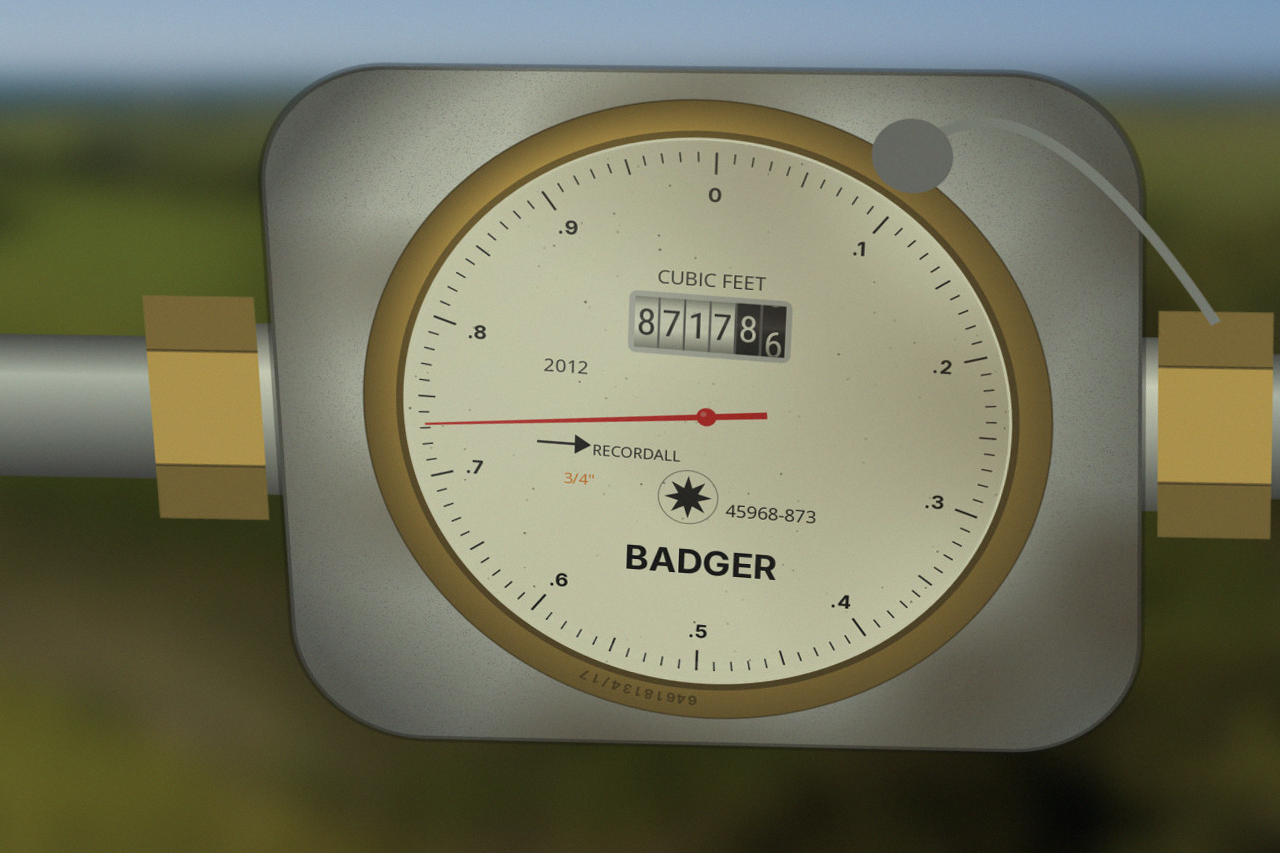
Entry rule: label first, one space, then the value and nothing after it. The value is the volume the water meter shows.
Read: 871785.73 ft³
